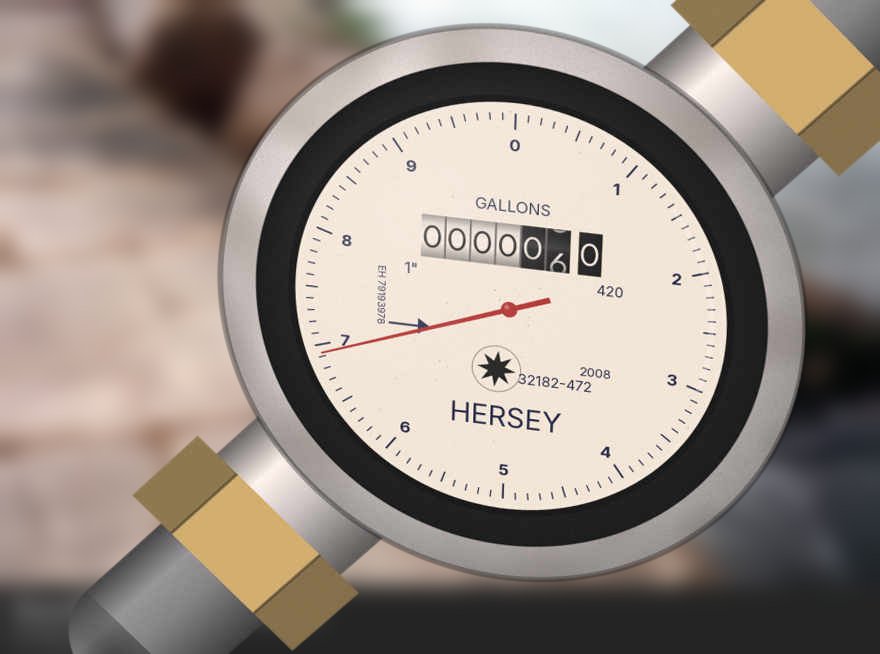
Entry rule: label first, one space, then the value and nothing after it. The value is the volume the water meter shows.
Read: 56.9 gal
